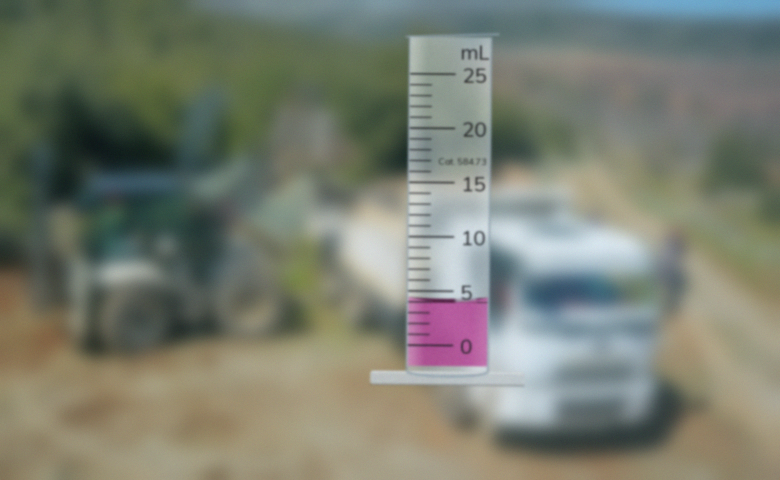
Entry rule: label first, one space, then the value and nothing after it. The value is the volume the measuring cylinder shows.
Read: 4 mL
